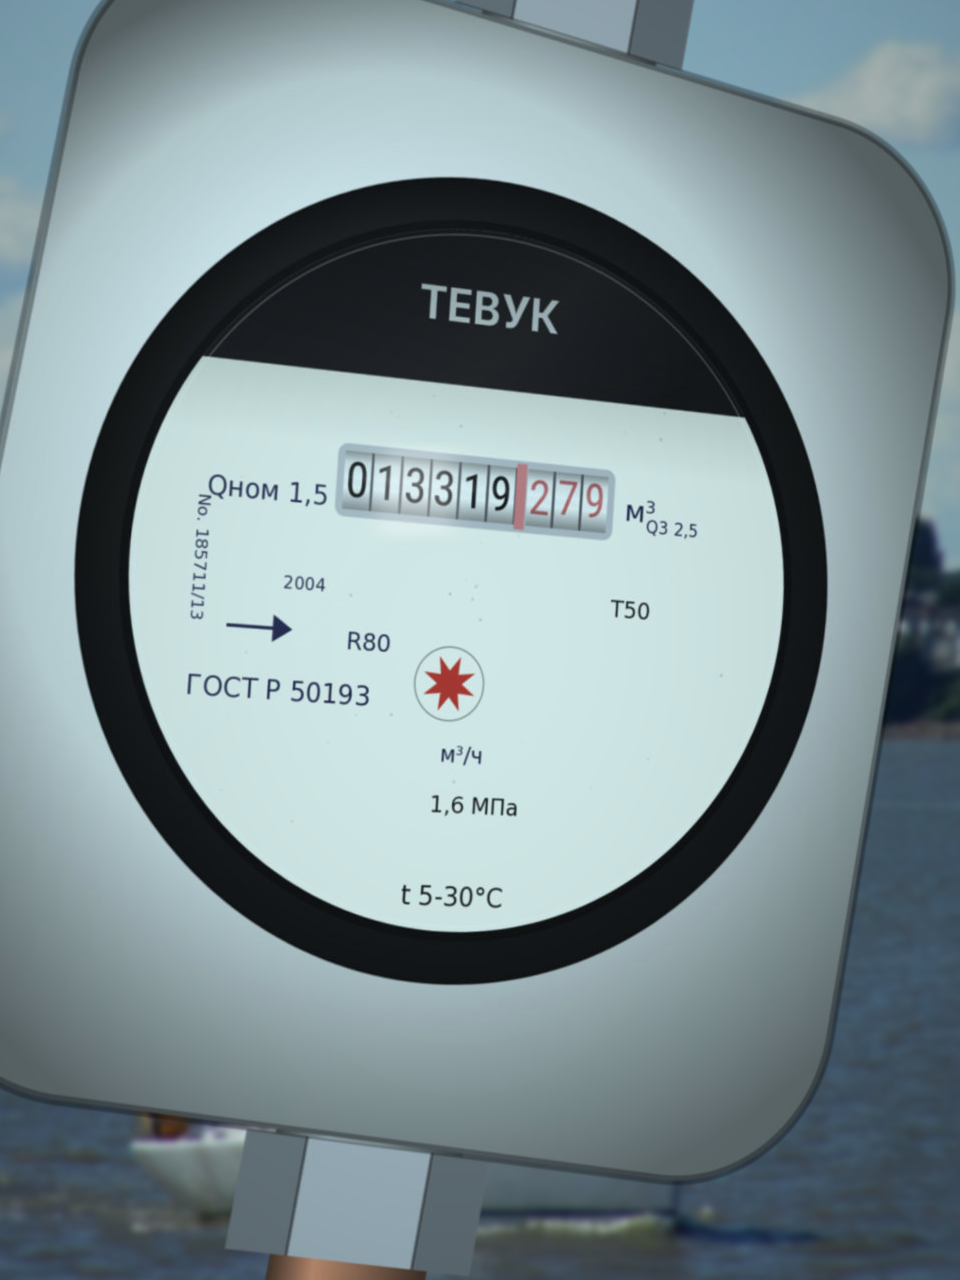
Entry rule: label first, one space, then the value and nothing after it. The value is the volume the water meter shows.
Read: 13319.279 m³
